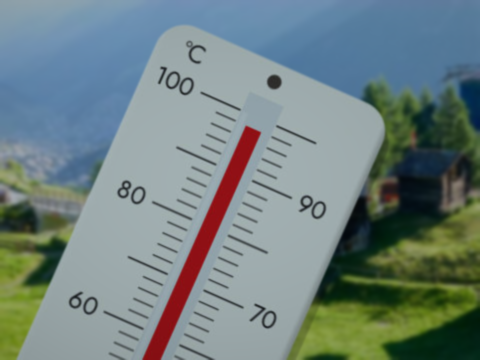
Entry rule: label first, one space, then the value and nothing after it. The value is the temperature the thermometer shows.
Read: 98 °C
